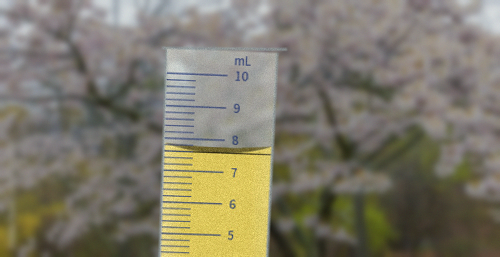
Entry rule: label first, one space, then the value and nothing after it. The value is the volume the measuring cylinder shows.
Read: 7.6 mL
